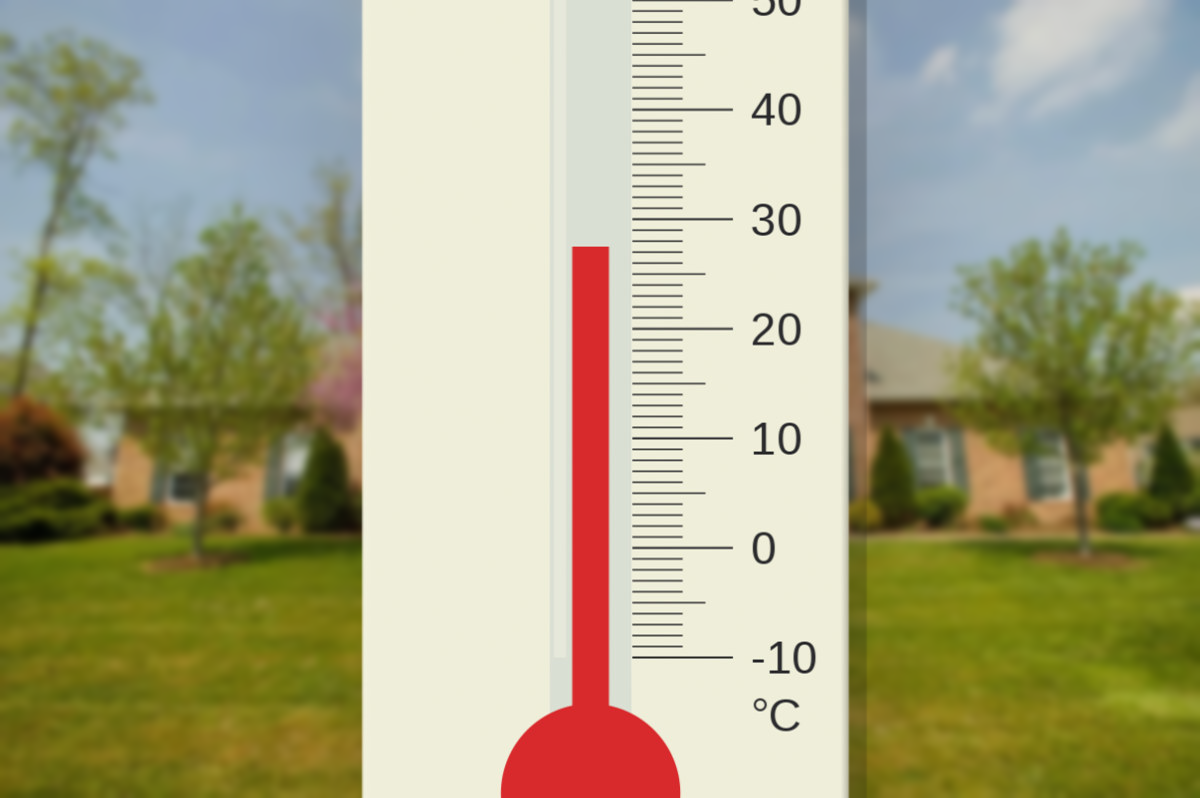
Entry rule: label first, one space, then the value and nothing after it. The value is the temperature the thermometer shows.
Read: 27.5 °C
